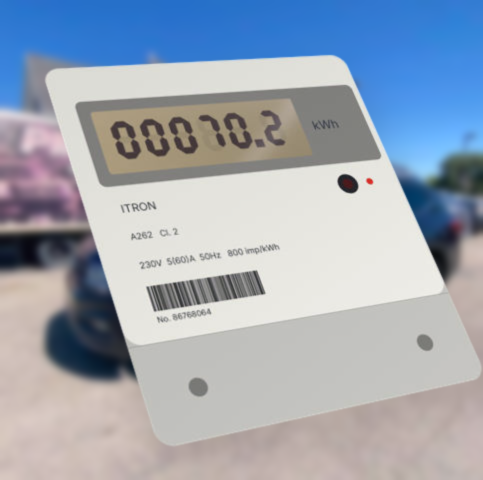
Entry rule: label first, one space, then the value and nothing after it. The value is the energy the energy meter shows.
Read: 70.2 kWh
